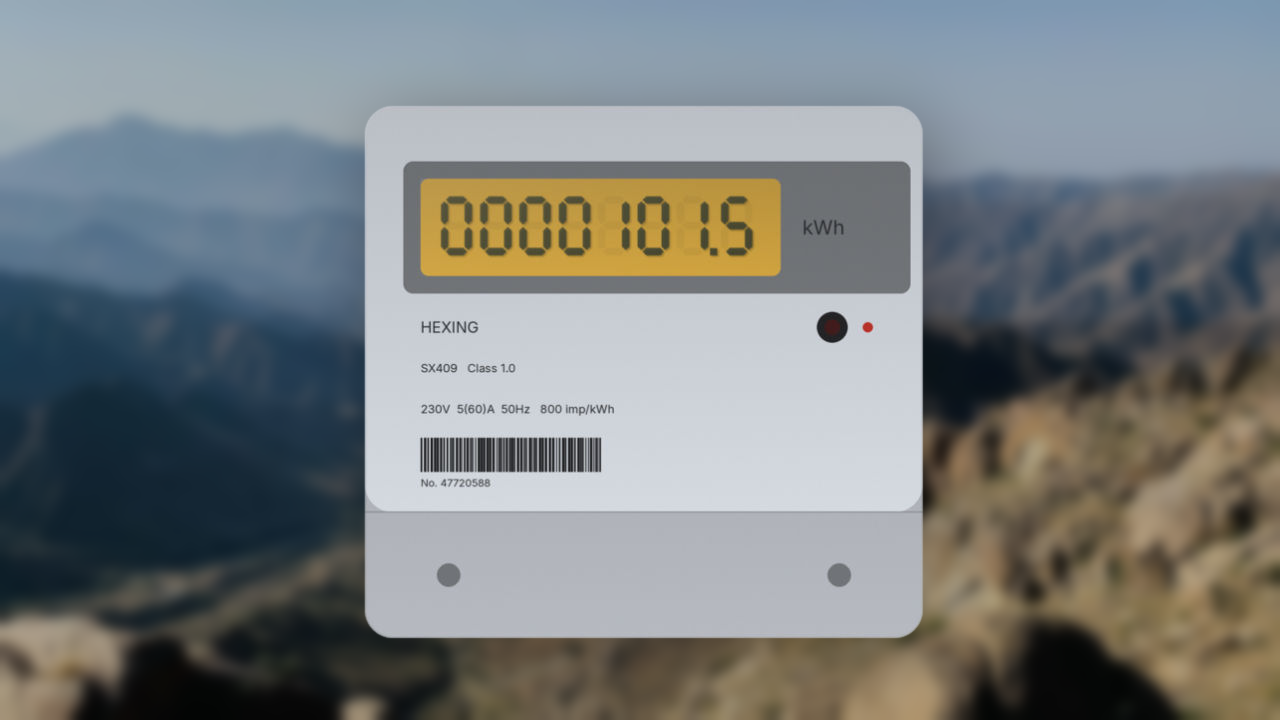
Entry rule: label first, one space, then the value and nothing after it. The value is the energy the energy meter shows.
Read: 101.5 kWh
